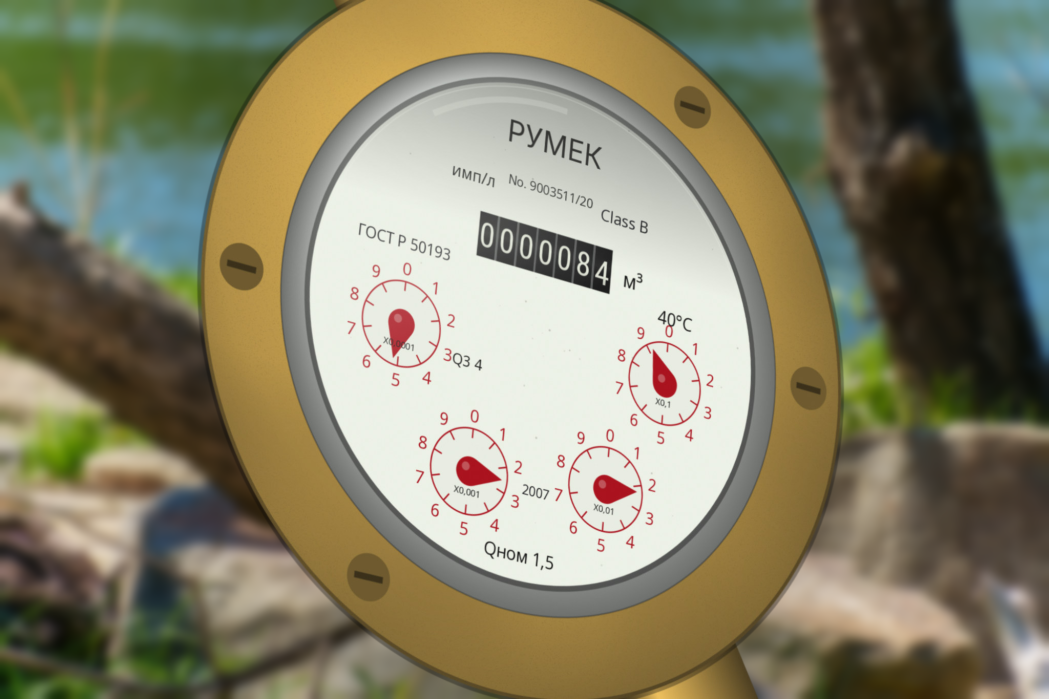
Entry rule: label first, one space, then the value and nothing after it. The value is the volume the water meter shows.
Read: 83.9225 m³
